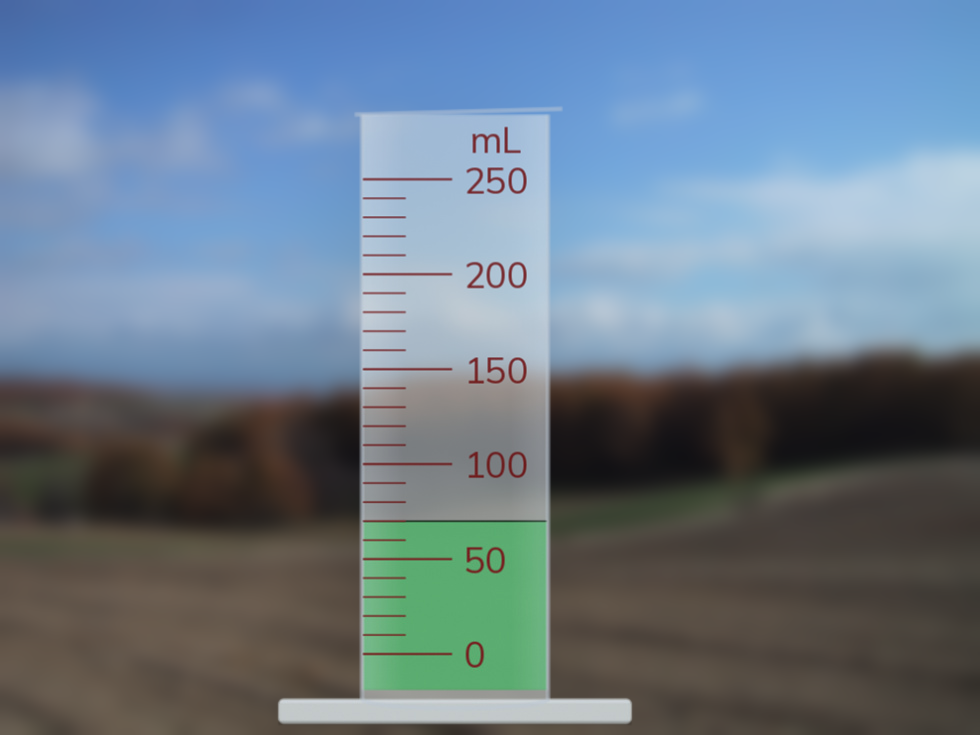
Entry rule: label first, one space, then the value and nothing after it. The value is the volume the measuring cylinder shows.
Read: 70 mL
